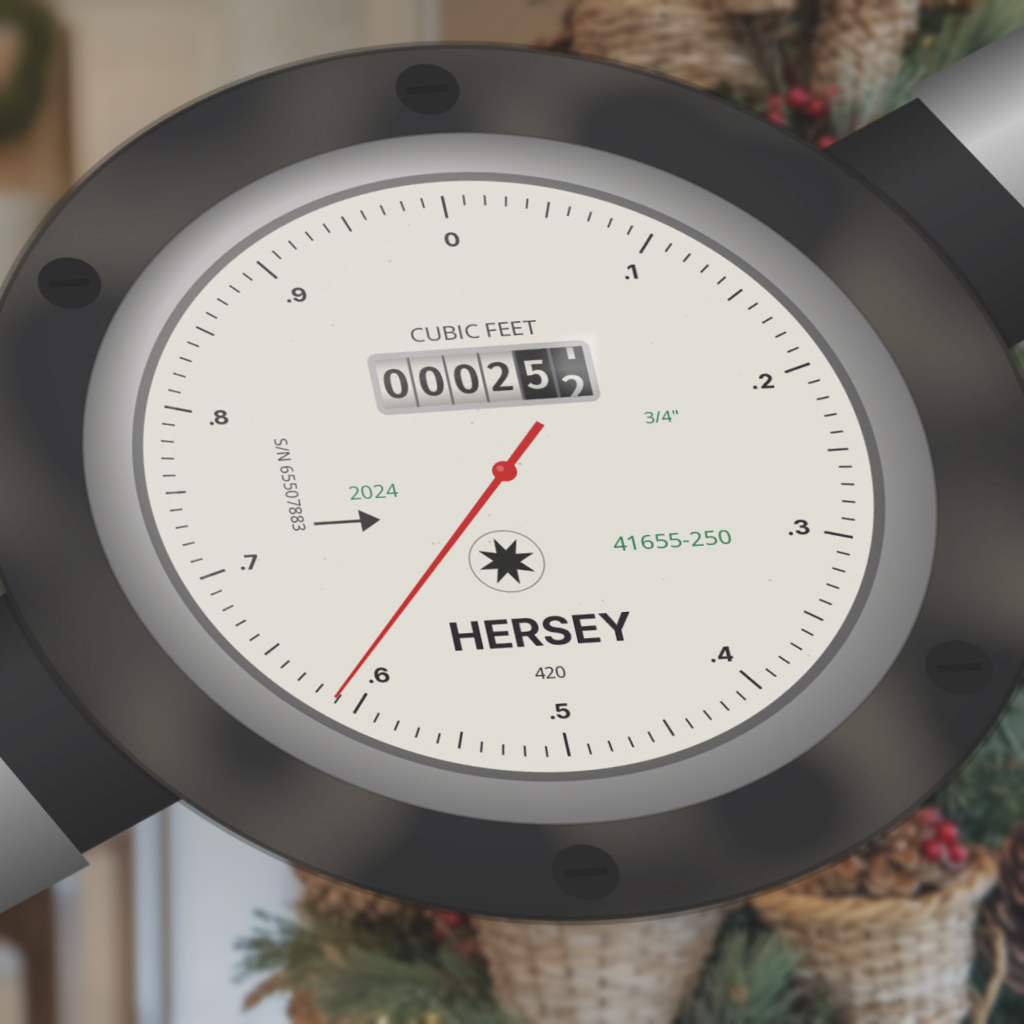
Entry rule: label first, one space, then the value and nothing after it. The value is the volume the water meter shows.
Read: 251.61 ft³
